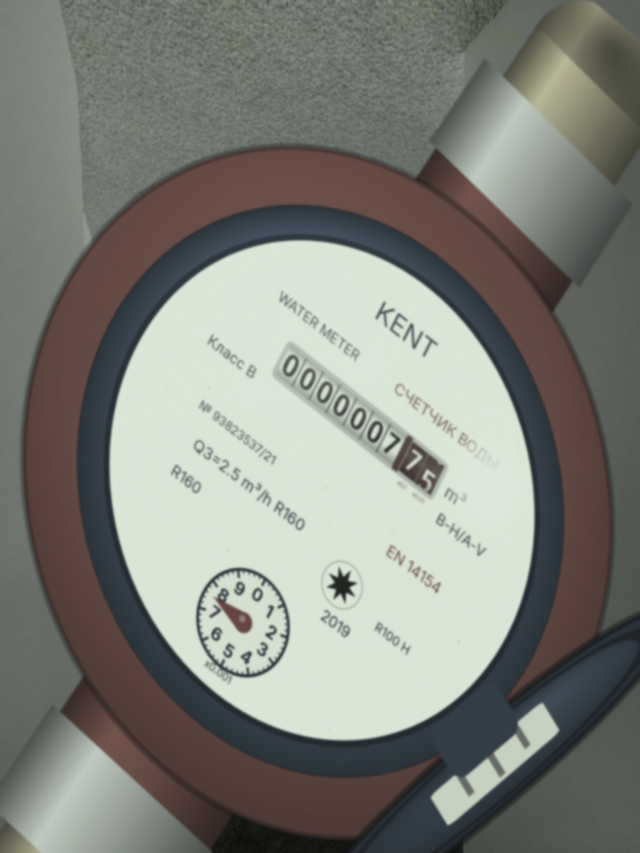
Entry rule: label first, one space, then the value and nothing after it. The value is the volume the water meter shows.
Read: 7.747 m³
